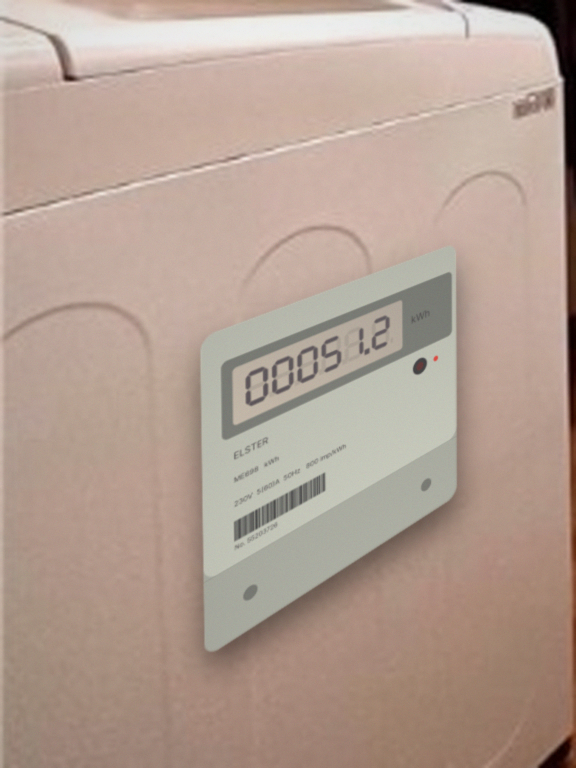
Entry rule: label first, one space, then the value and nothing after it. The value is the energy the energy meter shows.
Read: 51.2 kWh
